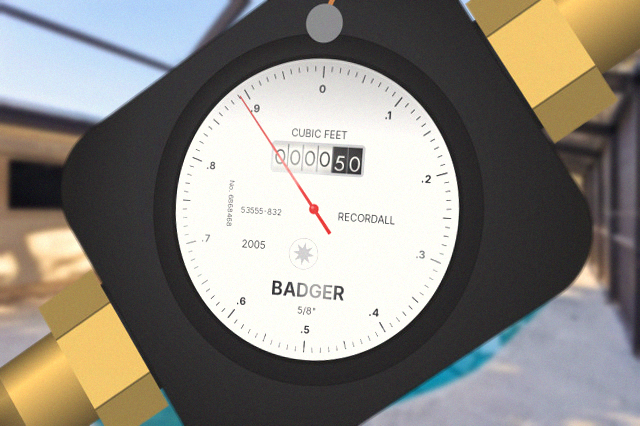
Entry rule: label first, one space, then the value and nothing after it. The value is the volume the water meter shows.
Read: 49.89 ft³
